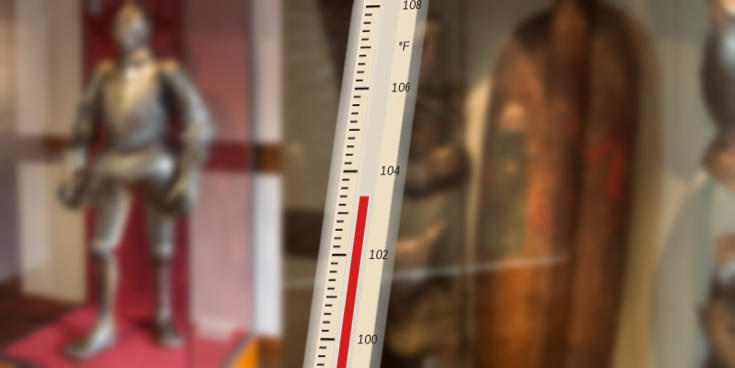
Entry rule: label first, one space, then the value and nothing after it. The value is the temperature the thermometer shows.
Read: 103.4 °F
